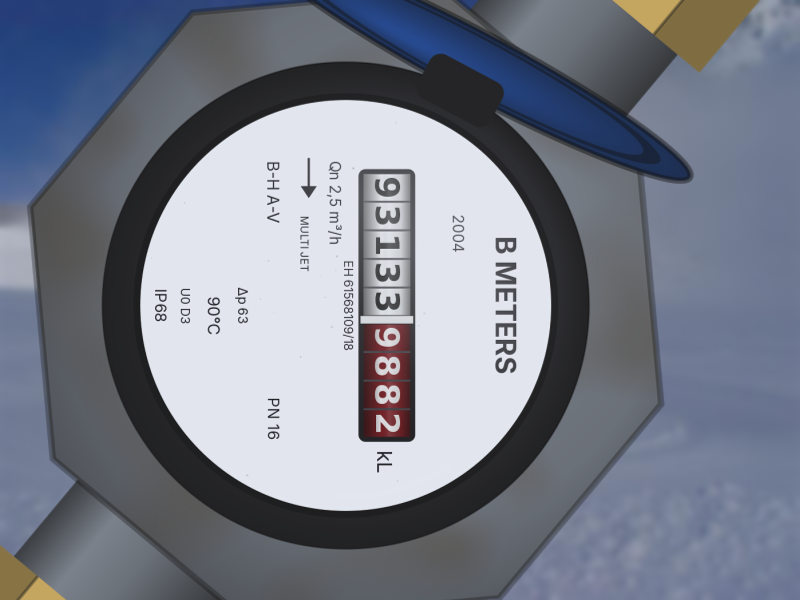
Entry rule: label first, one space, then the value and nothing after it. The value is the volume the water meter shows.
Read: 93133.9882 kL
